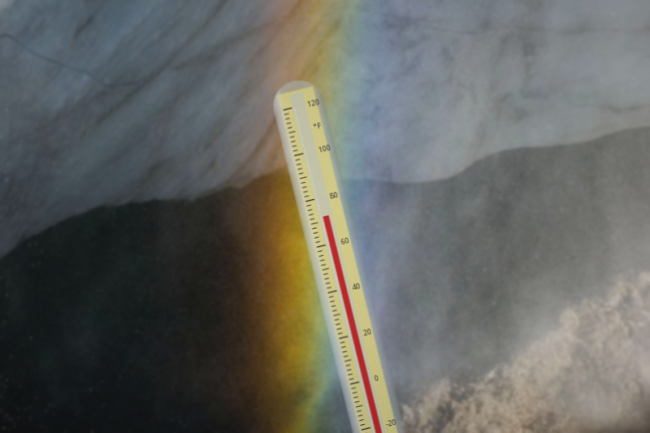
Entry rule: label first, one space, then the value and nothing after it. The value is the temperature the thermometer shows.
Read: 72 °F
